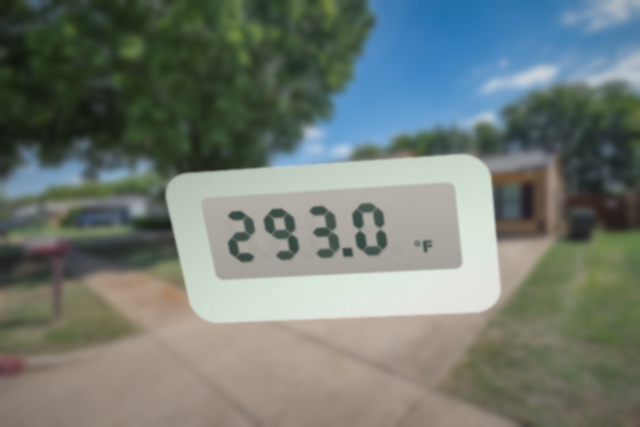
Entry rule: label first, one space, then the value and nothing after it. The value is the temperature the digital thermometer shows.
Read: 293.0 °F
